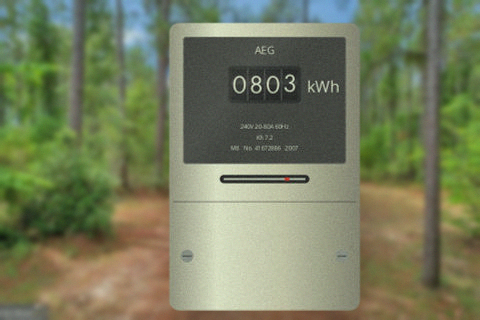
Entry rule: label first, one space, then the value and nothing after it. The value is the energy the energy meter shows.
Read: 803 kWh
